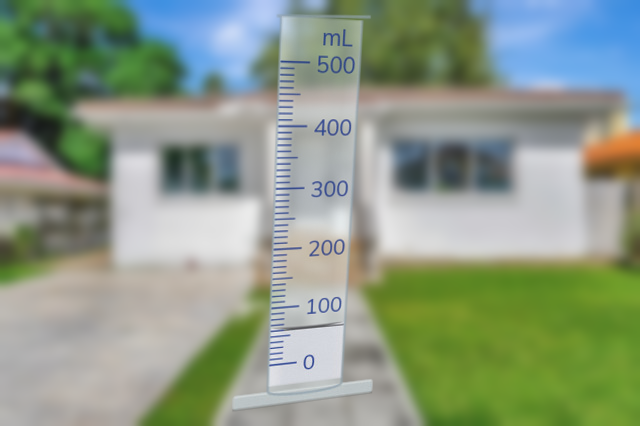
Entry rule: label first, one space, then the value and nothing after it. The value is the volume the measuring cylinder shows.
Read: 60 mL
